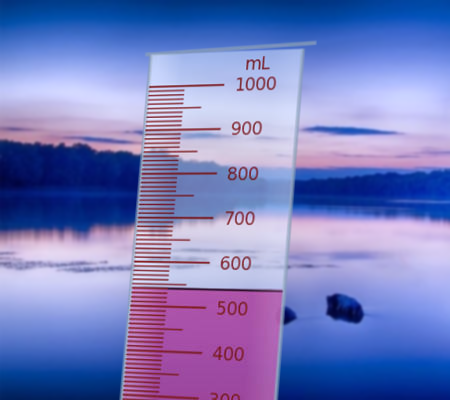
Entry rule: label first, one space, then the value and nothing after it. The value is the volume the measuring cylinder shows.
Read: 540 mL
